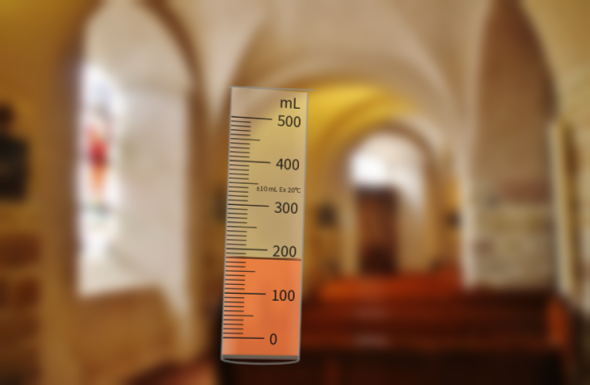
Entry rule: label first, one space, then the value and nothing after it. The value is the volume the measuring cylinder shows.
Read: 180 mL
